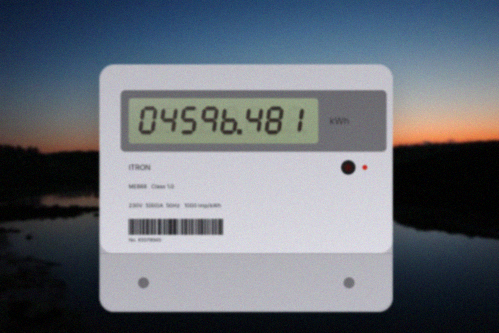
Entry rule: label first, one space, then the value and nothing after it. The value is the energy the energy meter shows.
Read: 4596.481 kWh
